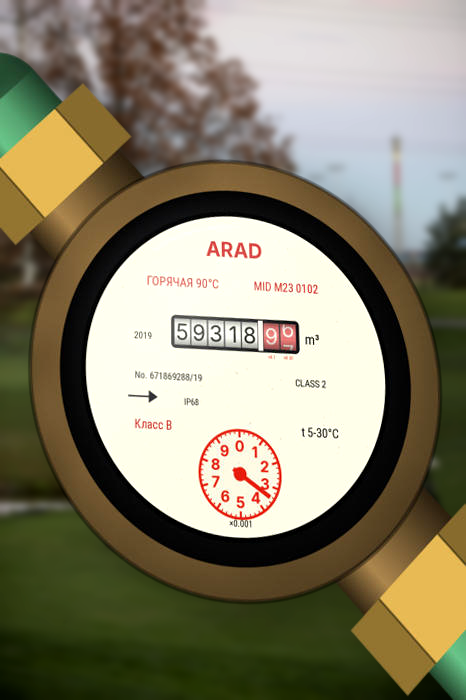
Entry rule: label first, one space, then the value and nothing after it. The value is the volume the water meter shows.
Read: 59318.963 m³
